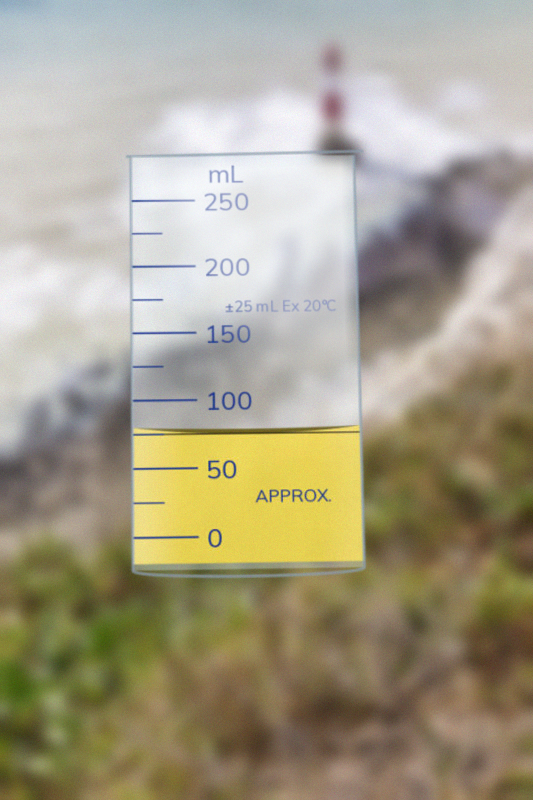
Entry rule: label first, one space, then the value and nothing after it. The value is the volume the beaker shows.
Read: 75 mL
